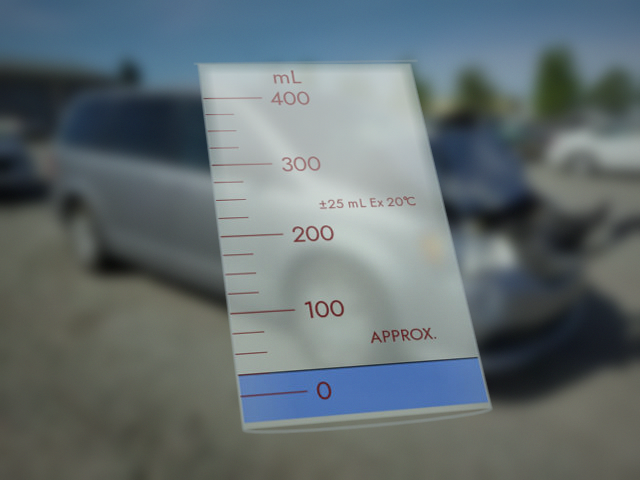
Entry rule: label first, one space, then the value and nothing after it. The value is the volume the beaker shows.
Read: 25 mL
